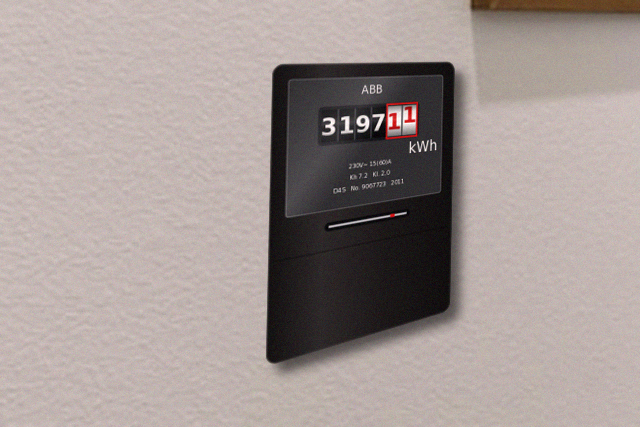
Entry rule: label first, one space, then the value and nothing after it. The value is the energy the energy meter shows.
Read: 3197.11 kWh
